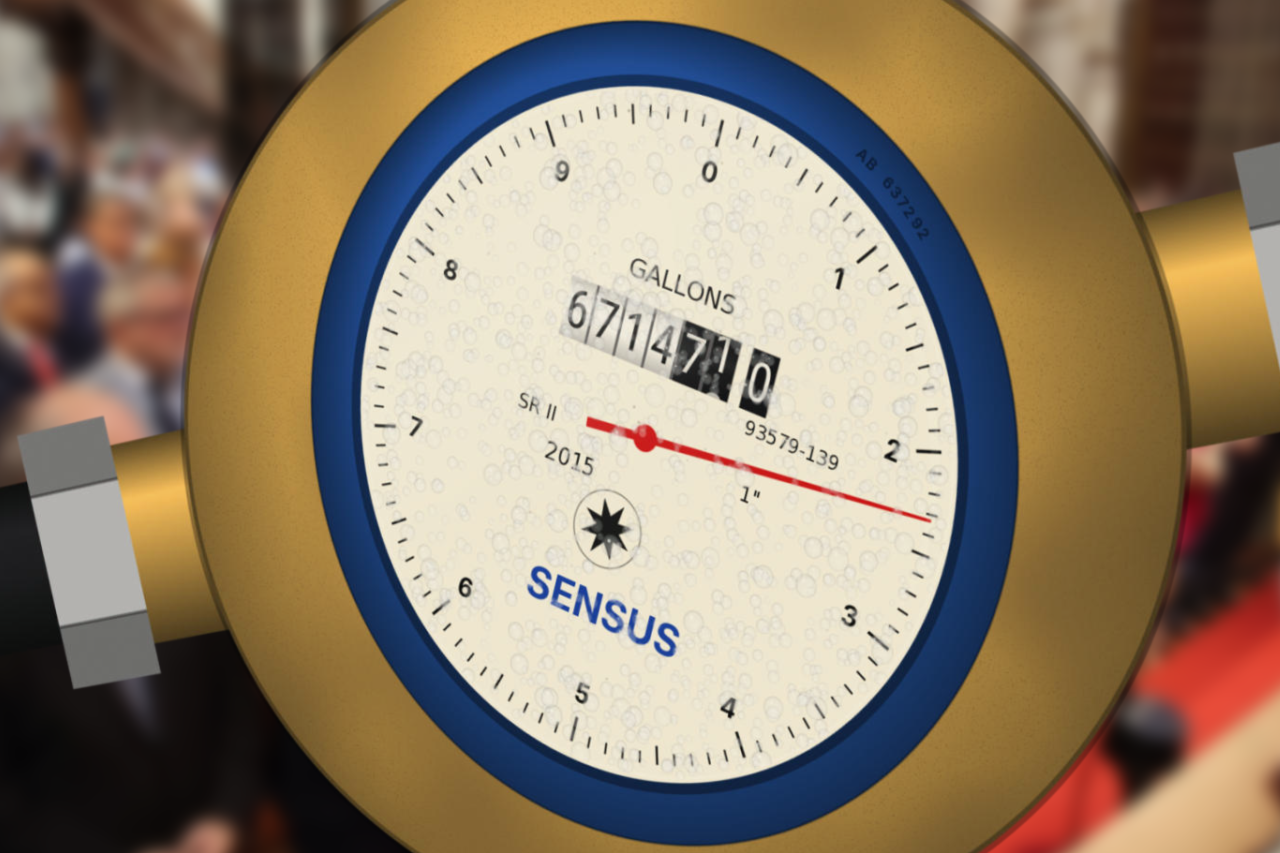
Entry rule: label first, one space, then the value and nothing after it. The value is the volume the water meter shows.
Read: 6714712.3 gal
